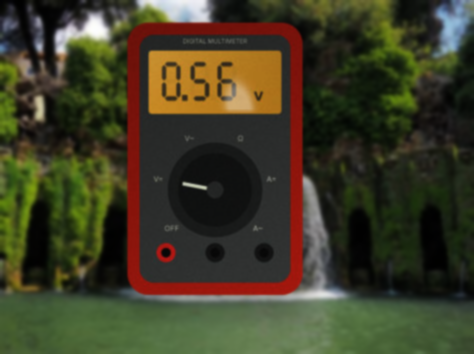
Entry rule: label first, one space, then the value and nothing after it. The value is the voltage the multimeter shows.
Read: 0.56 V
